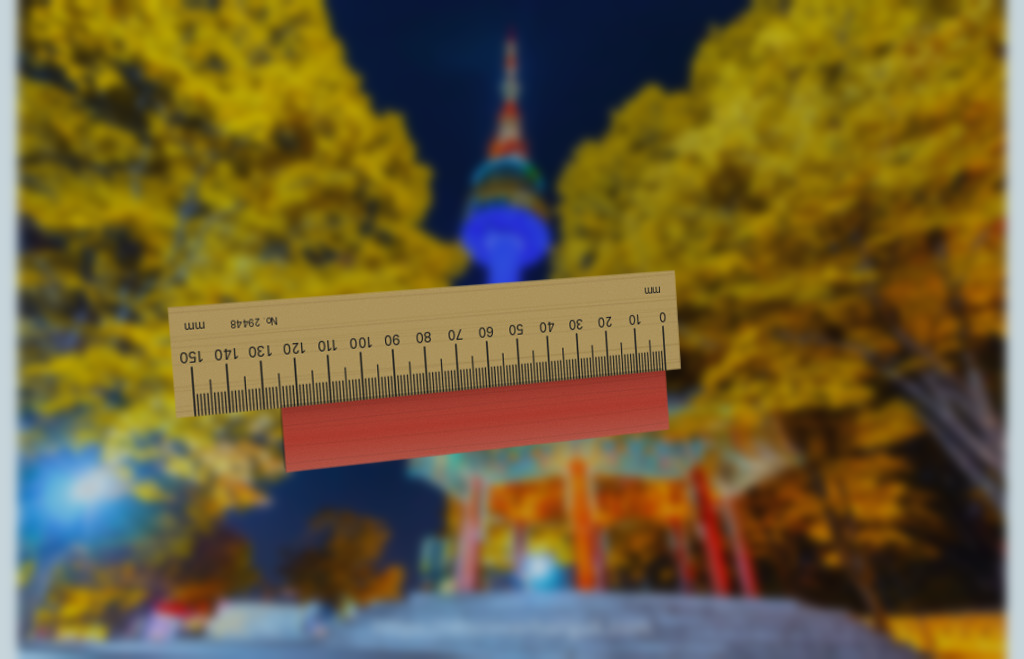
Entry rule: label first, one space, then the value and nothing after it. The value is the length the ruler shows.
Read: 125 mm
